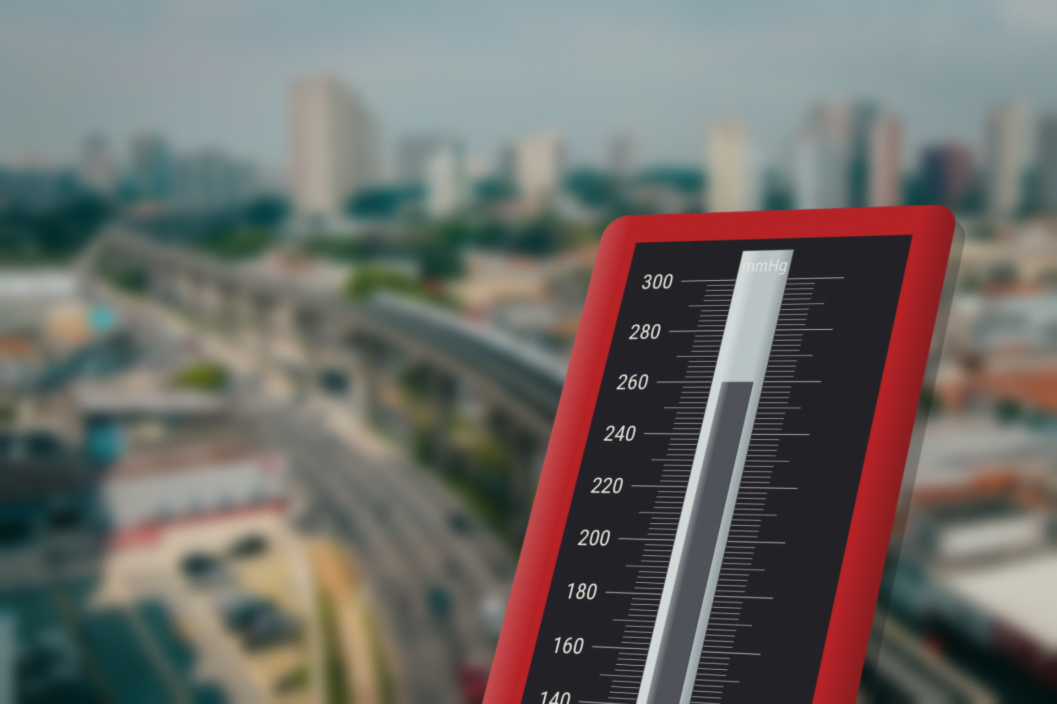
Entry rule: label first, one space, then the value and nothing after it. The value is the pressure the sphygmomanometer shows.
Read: 260 mmHg
